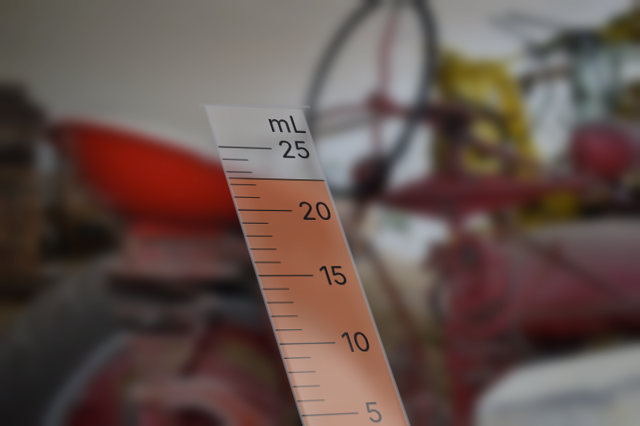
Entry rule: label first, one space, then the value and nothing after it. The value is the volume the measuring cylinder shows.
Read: 22.5 mL
